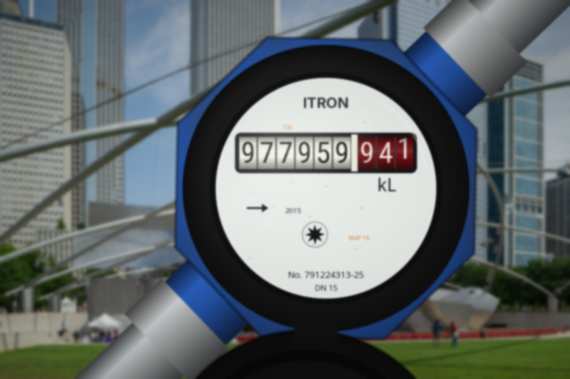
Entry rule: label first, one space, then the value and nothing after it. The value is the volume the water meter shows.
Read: 977959.941 kL
